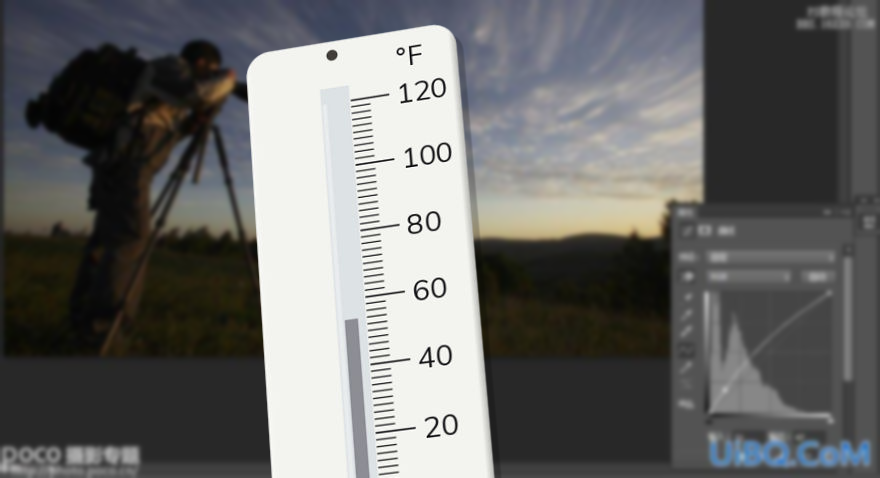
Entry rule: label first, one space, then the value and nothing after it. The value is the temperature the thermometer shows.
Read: 54 °F
